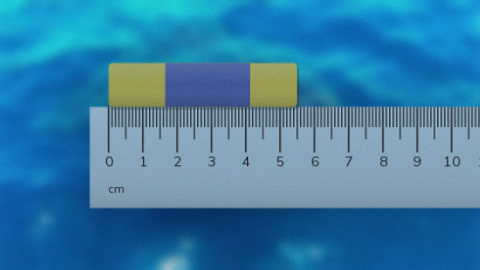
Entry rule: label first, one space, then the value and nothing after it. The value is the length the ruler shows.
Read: 5.5 cm
